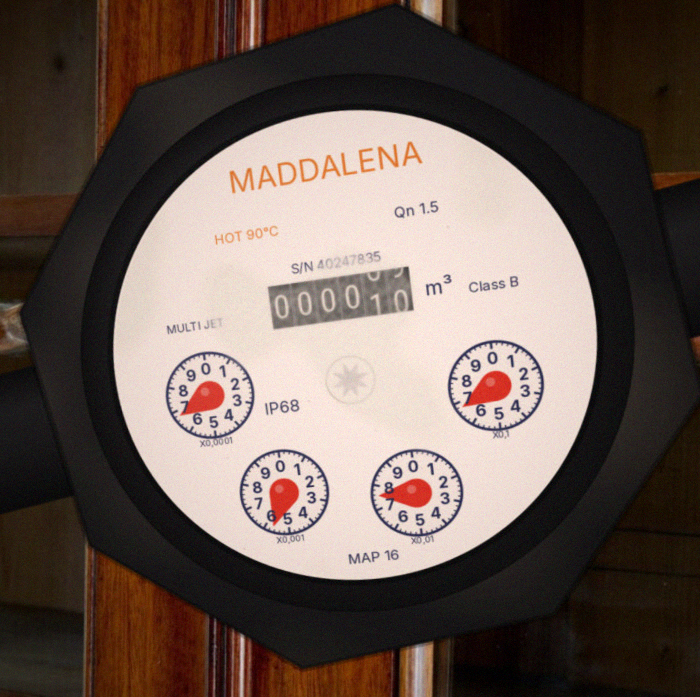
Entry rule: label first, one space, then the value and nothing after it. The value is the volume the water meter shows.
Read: 9.6756 m³
